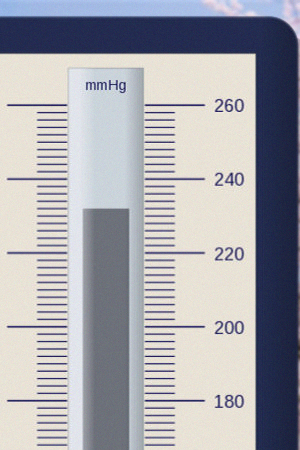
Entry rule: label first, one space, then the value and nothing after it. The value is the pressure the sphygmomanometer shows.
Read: 232 mmHg
